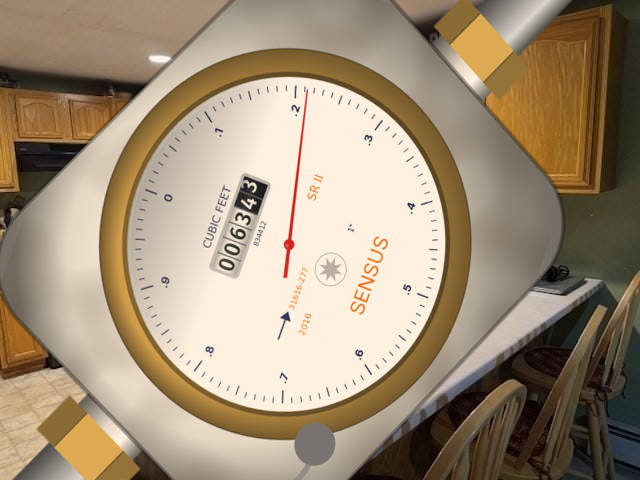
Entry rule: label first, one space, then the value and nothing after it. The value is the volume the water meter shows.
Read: 6343.21 ft³
